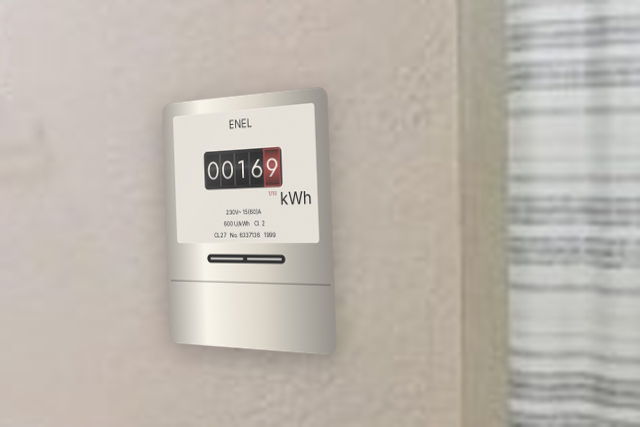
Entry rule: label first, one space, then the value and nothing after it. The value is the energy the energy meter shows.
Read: 16.9 kWh
